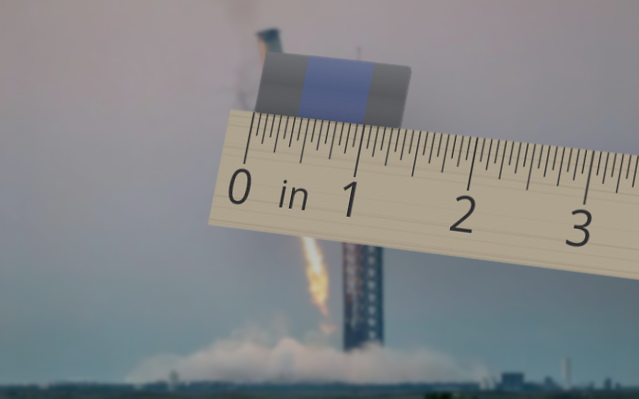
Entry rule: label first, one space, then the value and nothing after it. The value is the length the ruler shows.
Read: 1.3125 in
